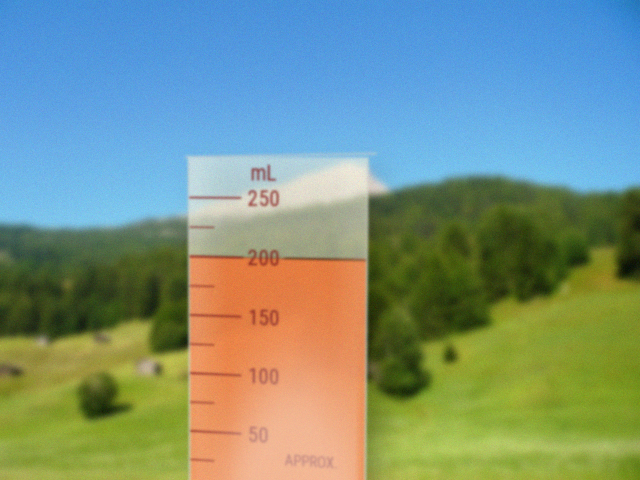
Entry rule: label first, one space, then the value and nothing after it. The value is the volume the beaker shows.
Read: 200 mL
